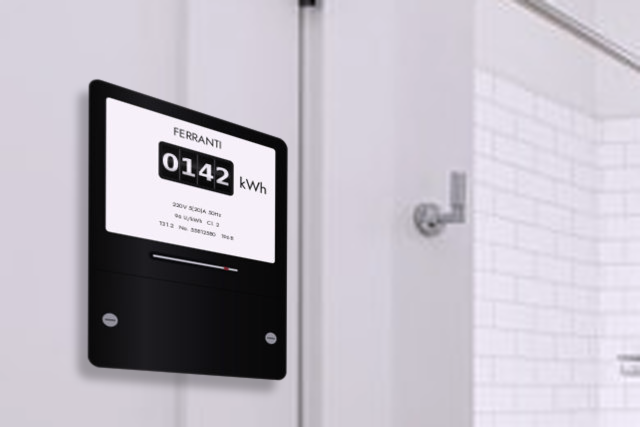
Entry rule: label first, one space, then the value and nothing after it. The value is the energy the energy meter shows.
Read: 142 kWh
